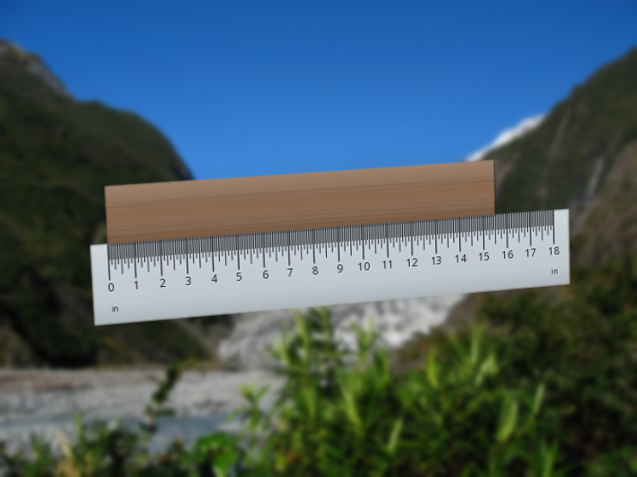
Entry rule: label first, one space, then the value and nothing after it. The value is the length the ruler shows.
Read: 15.5 in
